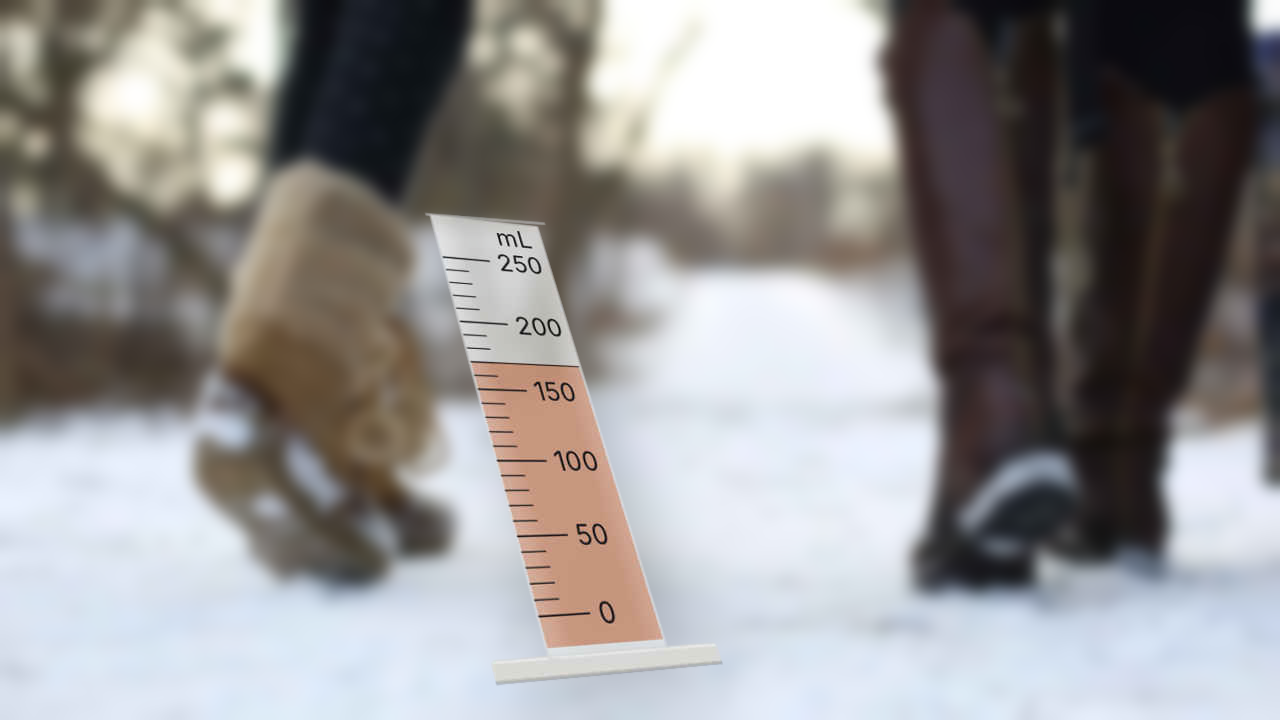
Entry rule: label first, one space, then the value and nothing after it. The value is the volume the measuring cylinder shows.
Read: 170 mL
